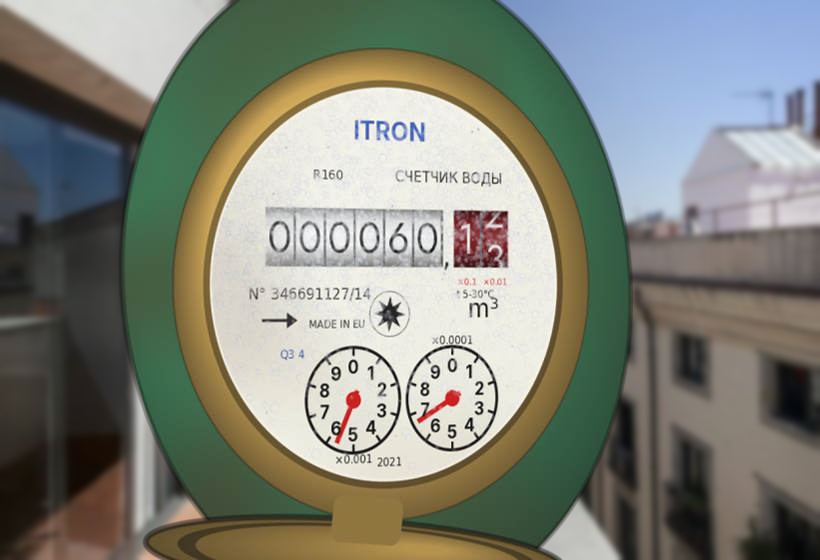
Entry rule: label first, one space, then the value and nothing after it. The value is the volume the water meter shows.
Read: 60.1256 m³
